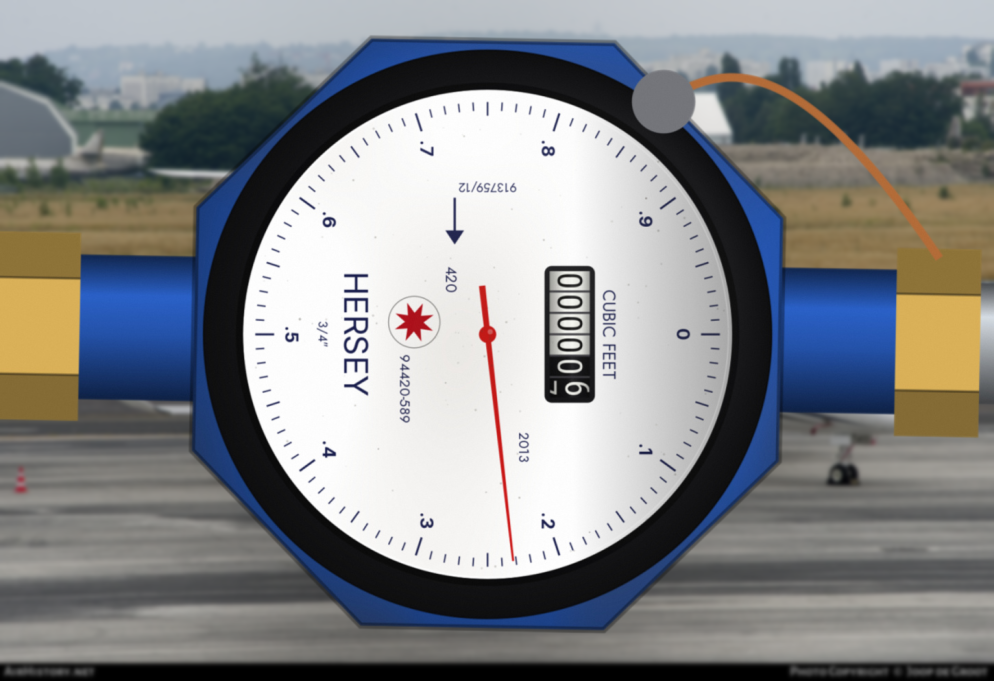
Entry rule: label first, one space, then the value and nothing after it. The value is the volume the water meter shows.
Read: 6.23 ft³
